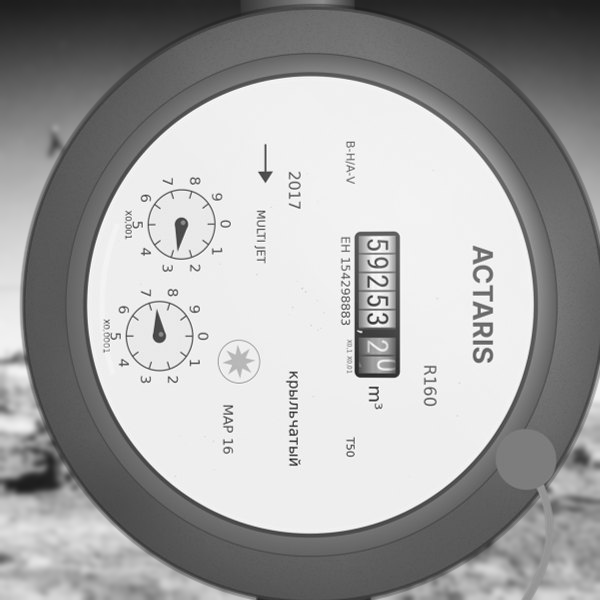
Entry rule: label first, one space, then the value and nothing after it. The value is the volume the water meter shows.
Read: 59253.2027 m³
